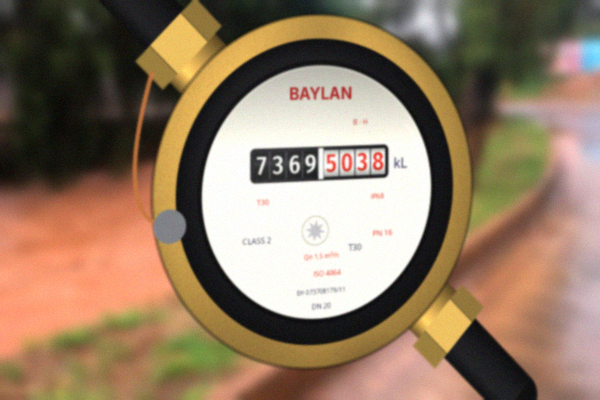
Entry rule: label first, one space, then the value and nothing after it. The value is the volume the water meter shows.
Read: 7369.5038 kL
